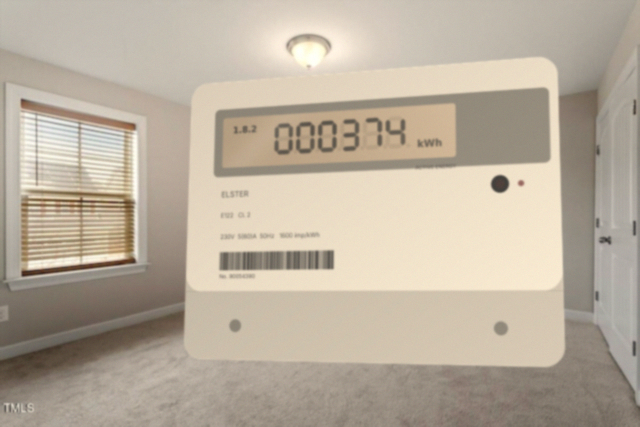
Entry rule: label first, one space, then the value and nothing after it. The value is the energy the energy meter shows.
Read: 374 kWh
